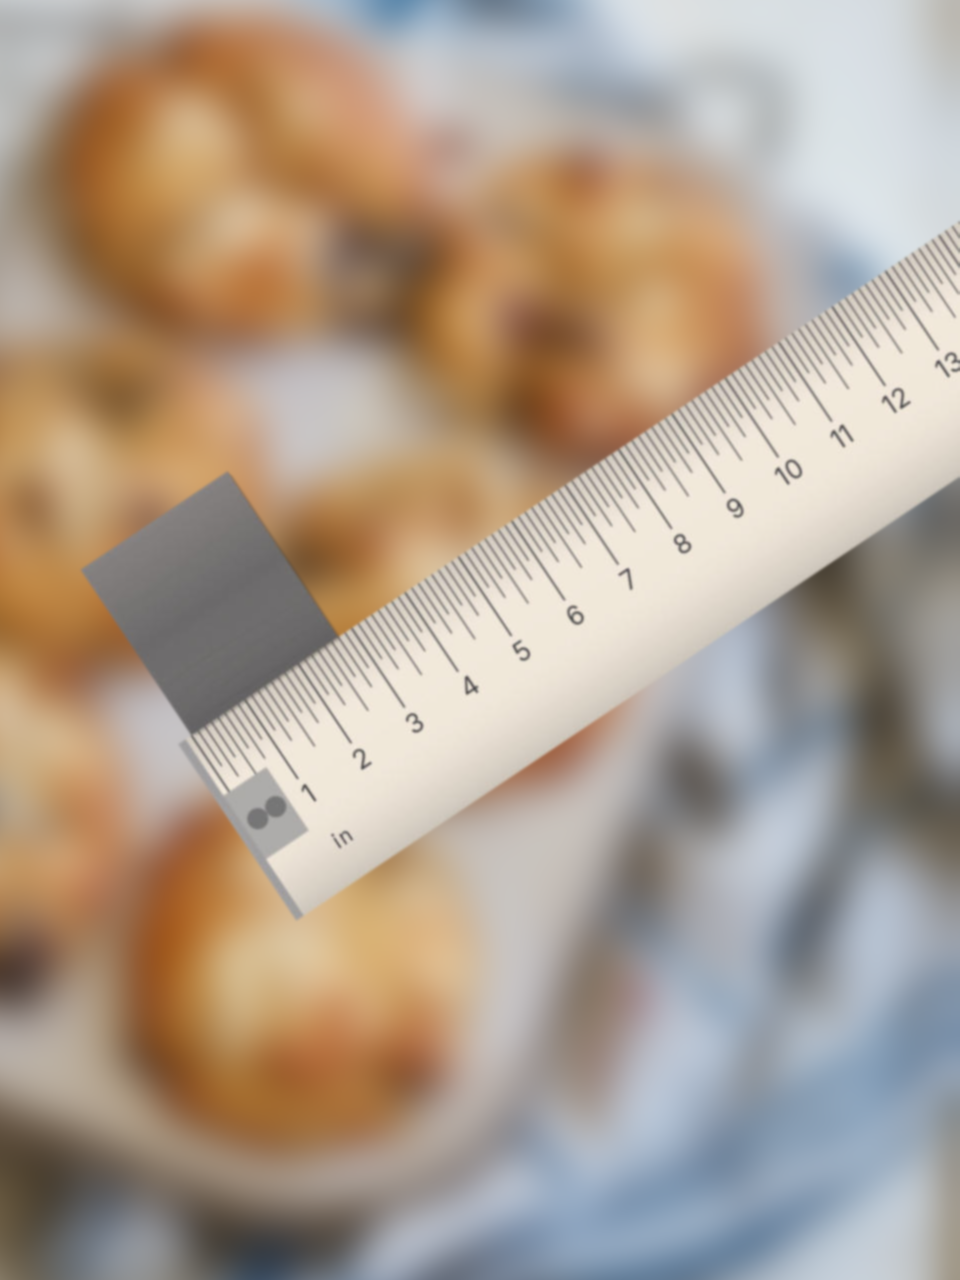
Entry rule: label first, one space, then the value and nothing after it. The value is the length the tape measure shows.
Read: 2.75 in
